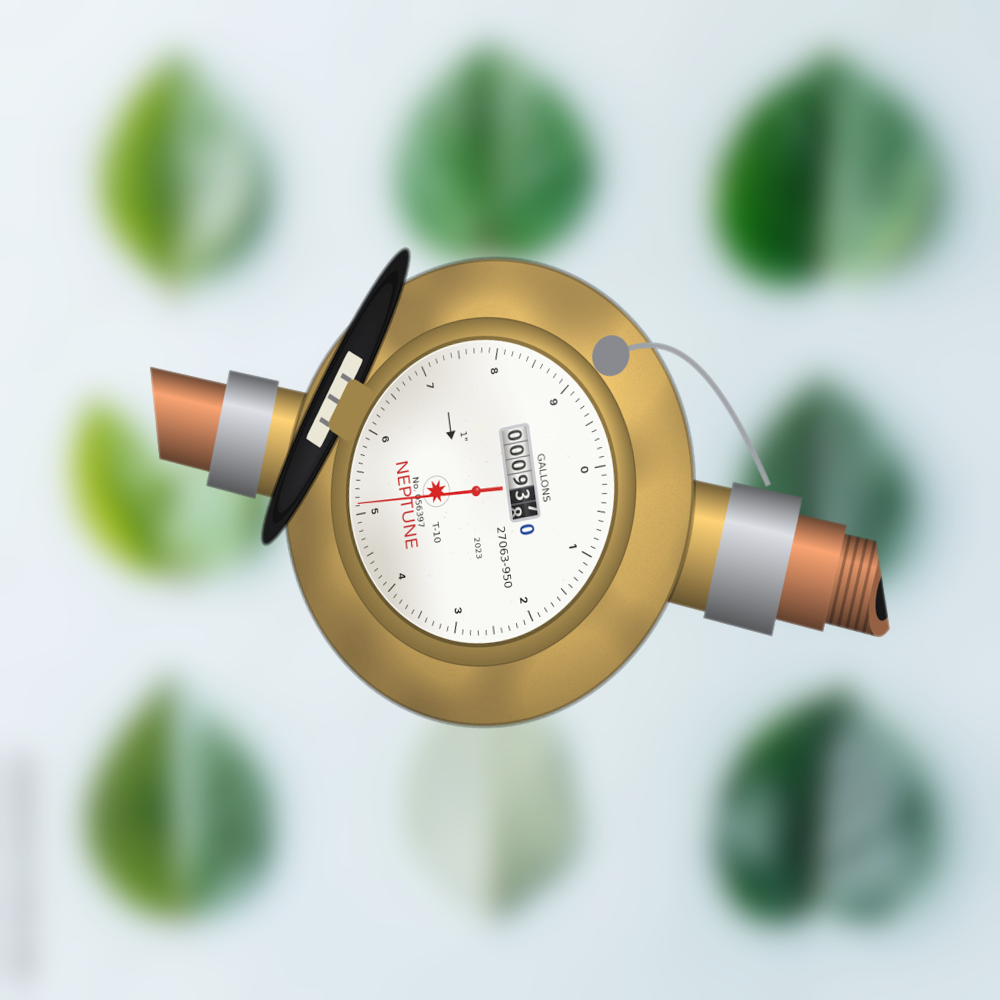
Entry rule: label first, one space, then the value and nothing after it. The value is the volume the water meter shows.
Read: 9375.1 gal
